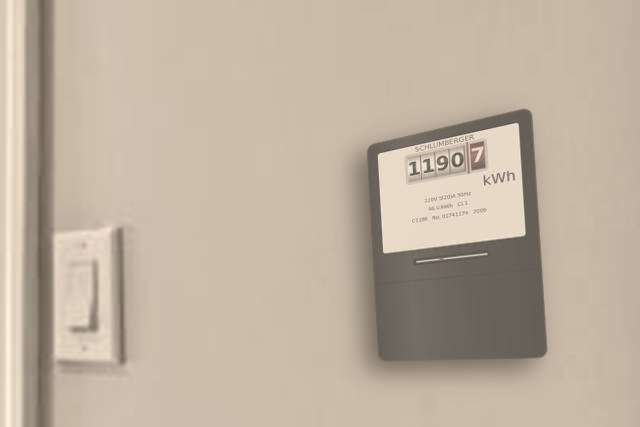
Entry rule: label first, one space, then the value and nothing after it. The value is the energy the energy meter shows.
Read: 1190.7 kWh
